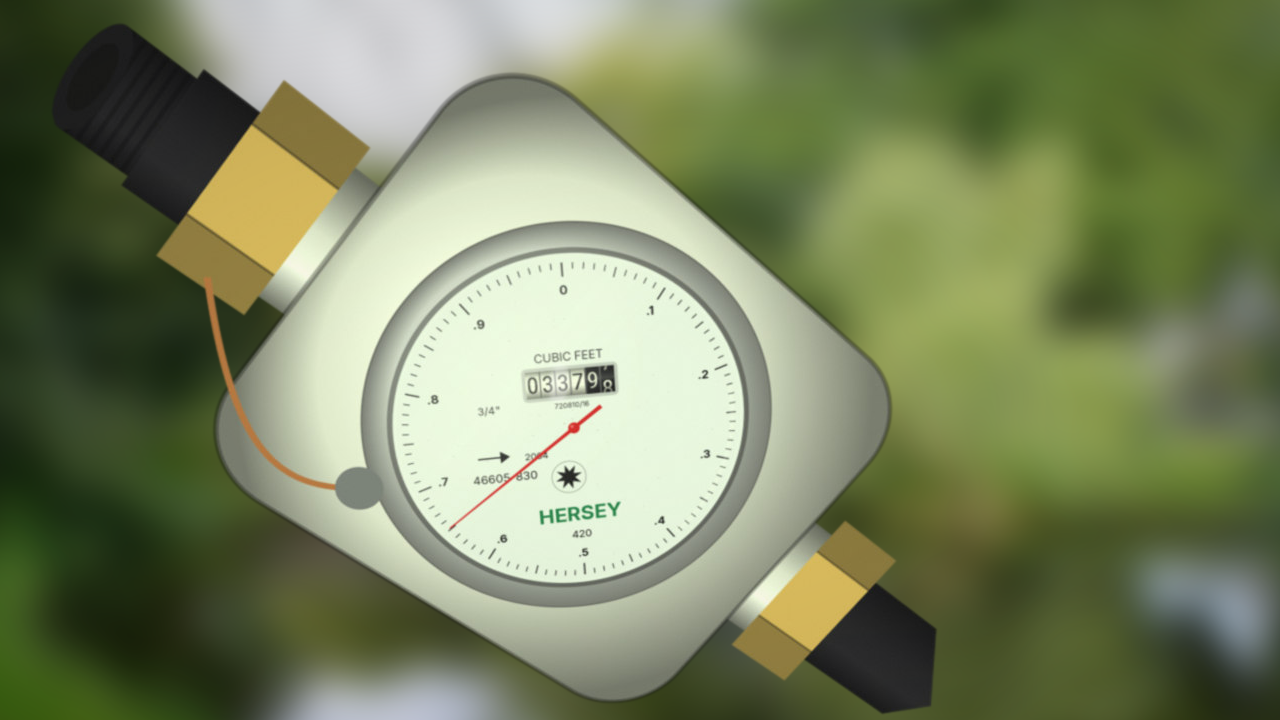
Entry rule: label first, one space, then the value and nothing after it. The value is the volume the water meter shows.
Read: 33797.65 ft³
